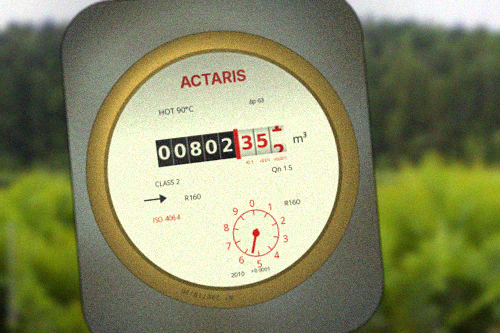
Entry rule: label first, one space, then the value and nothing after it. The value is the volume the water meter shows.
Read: 802.3515 m³
